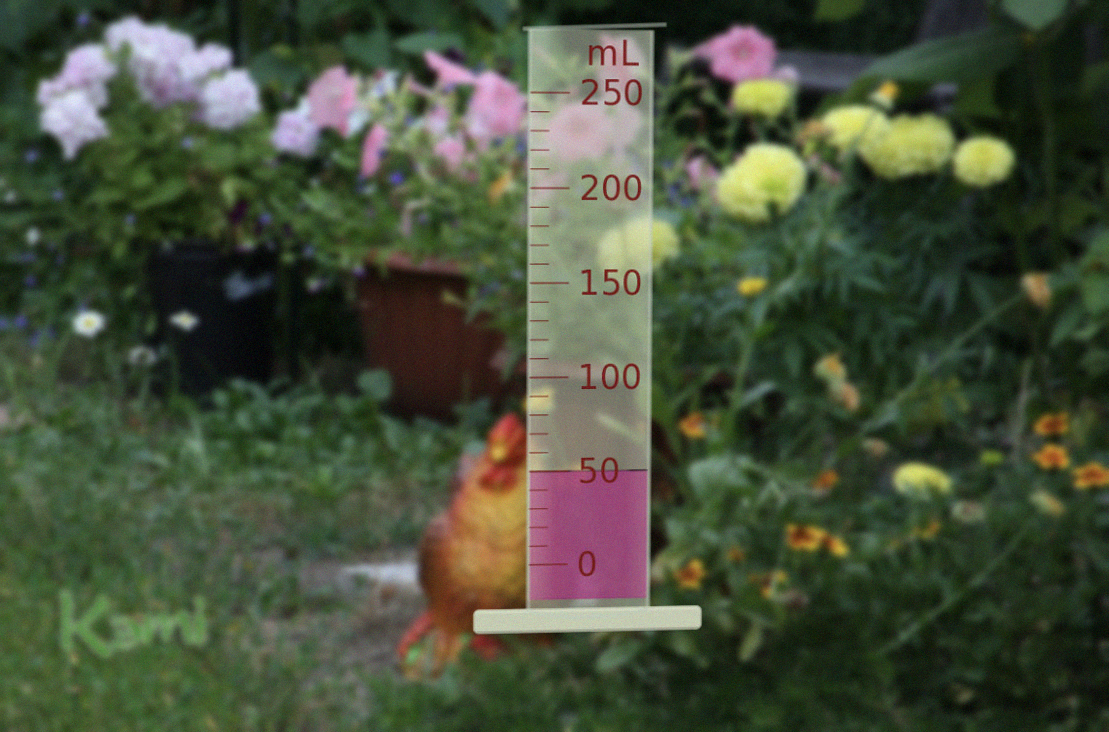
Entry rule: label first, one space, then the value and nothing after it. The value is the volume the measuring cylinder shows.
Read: 50 mL
